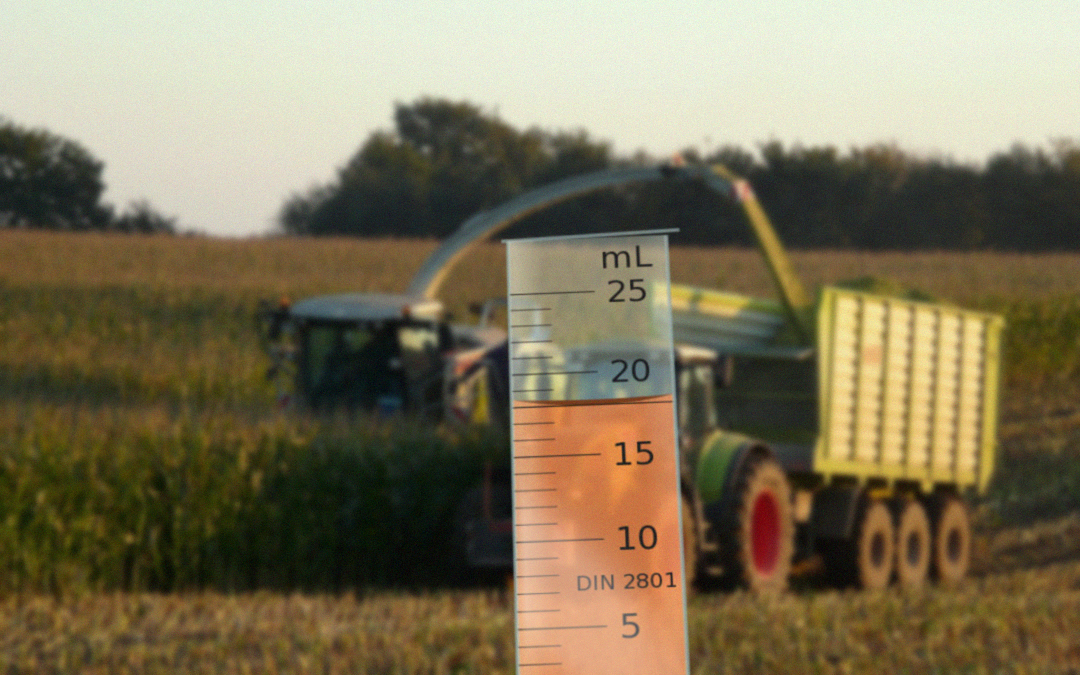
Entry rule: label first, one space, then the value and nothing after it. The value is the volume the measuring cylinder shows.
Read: 18 mL
